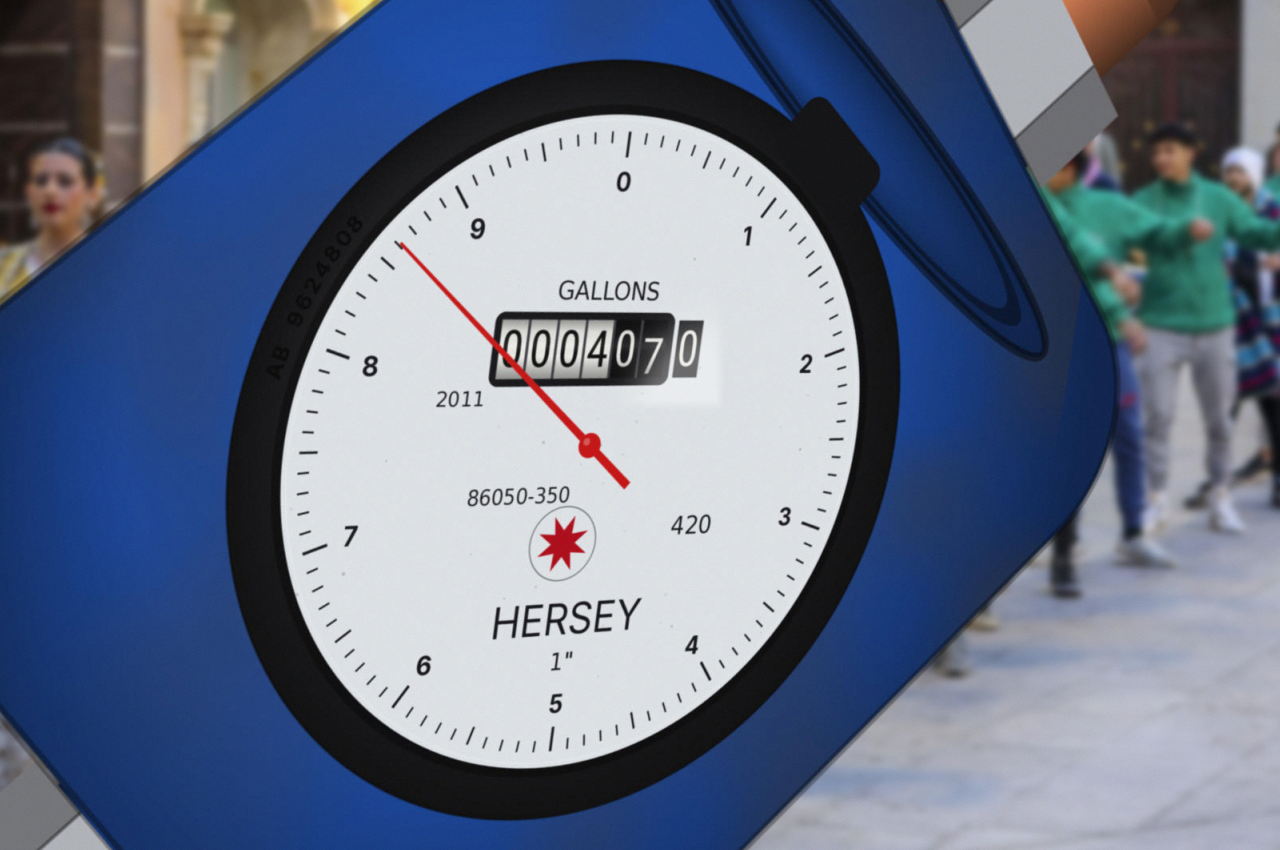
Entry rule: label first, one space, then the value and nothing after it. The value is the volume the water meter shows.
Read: 4068.6 gal
